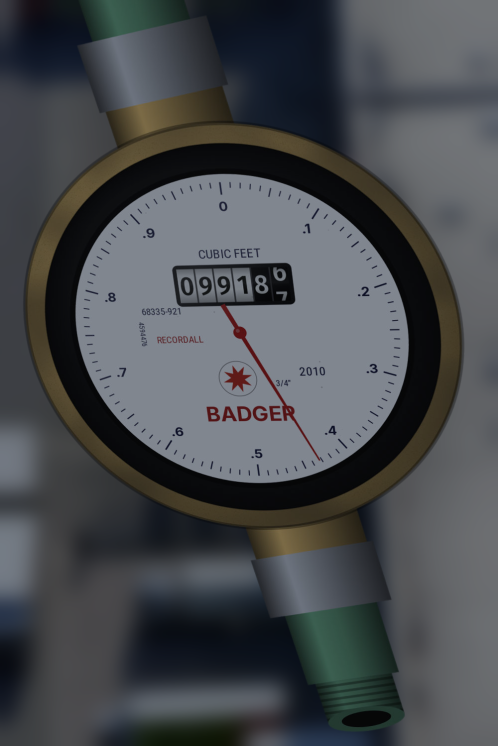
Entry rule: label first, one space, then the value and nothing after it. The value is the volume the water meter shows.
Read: 99186.43 ft³
